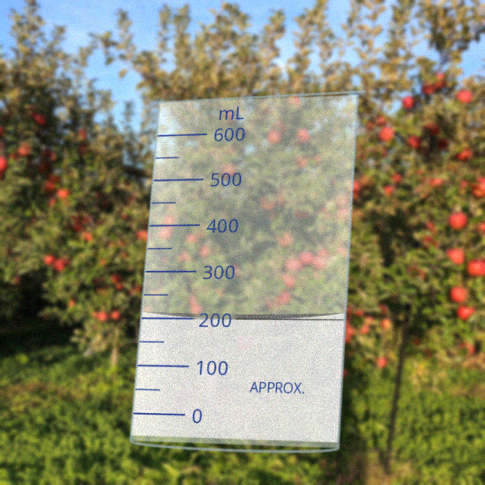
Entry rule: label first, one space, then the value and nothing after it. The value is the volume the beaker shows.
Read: 200 mL
